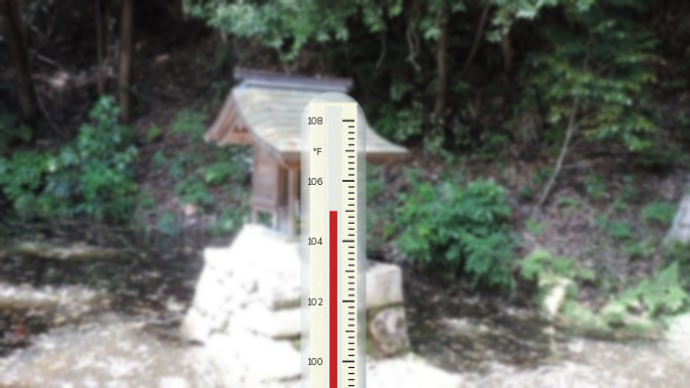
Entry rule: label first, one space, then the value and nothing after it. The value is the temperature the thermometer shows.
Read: 105 °F
